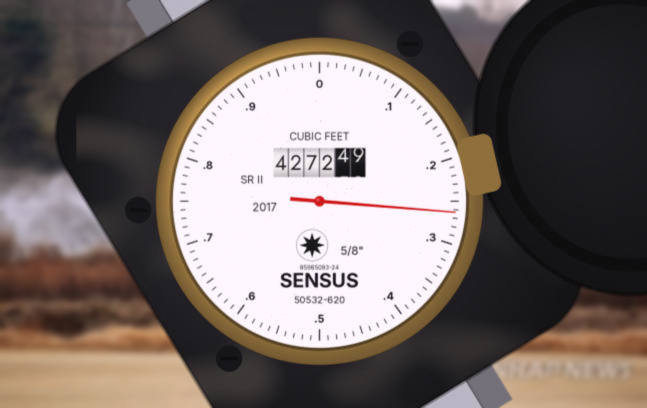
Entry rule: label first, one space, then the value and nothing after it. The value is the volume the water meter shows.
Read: 427249.26 ft³
